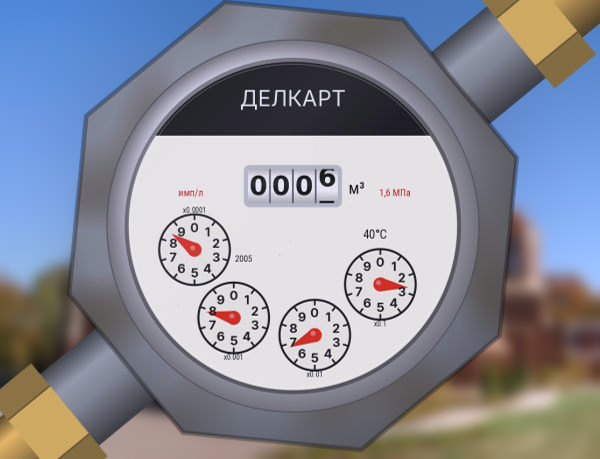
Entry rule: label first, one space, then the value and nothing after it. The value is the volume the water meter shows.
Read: 6.2678 m³
